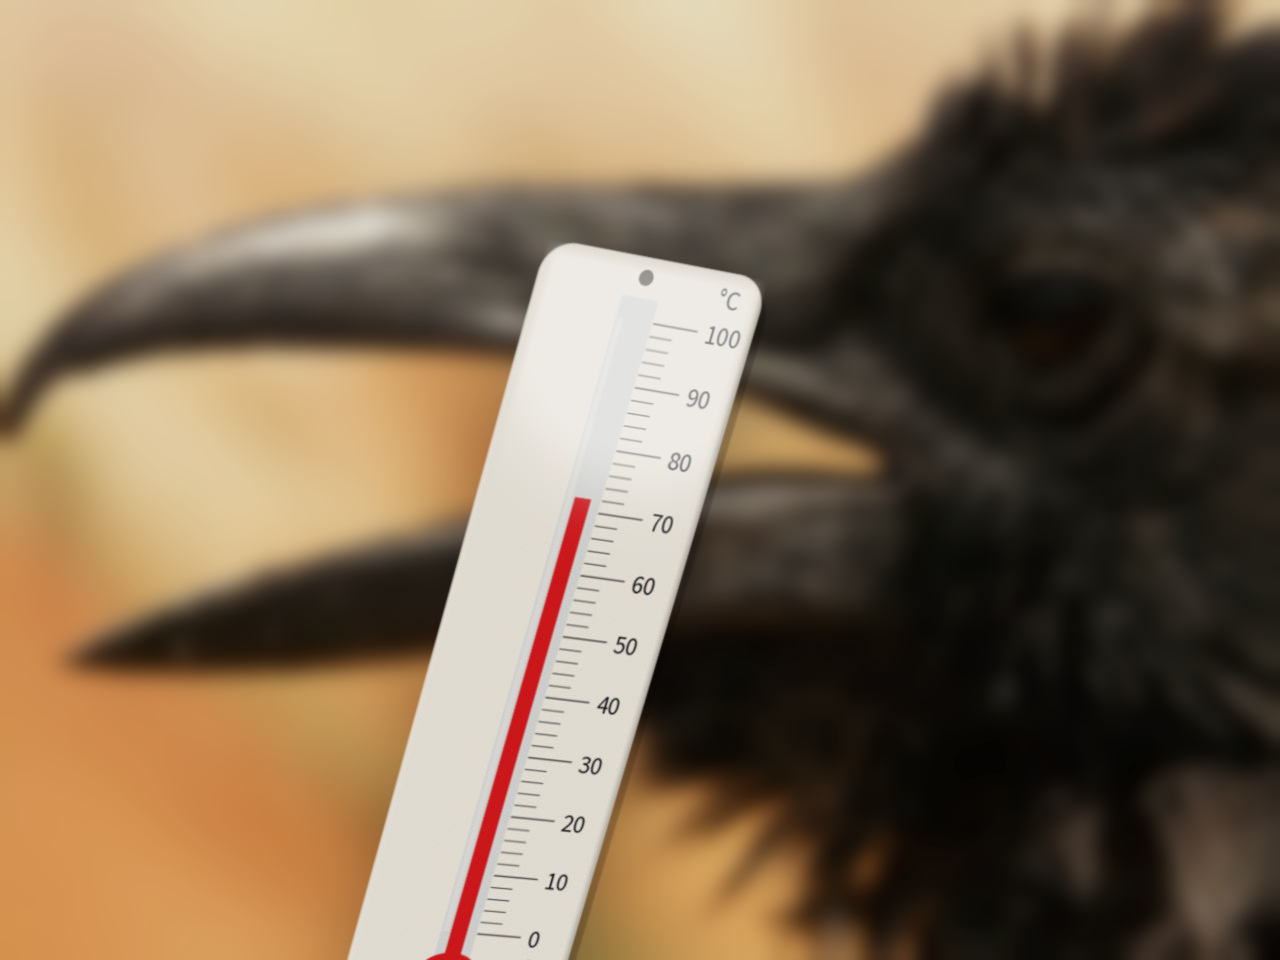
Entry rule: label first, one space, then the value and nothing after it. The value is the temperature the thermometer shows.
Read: 72 °C
